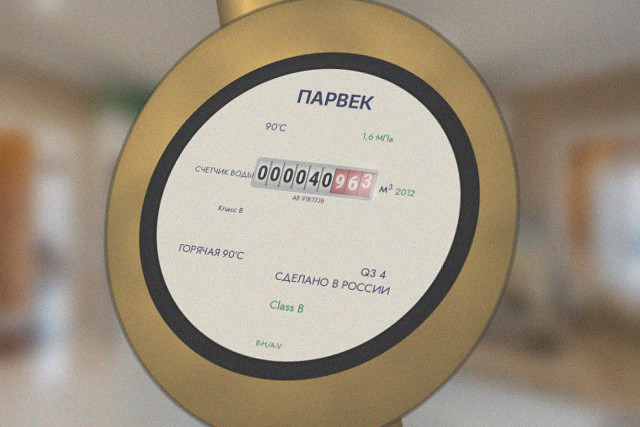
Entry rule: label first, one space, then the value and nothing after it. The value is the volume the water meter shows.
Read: 40.963 m³
